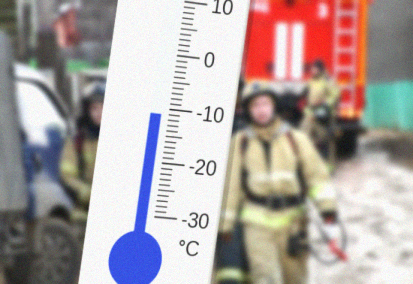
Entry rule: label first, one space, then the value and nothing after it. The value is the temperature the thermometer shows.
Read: -11 °C
